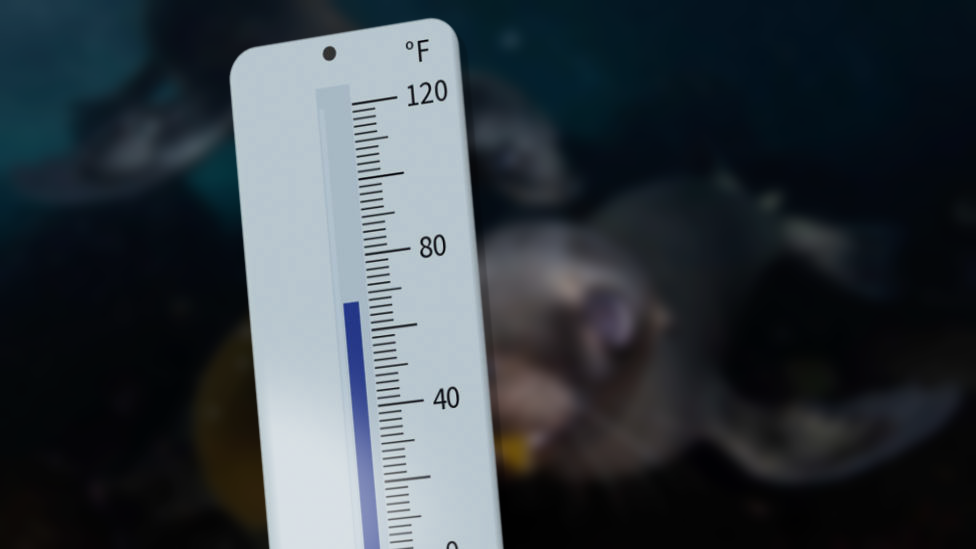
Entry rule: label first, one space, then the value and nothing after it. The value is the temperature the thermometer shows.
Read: 68 °F
